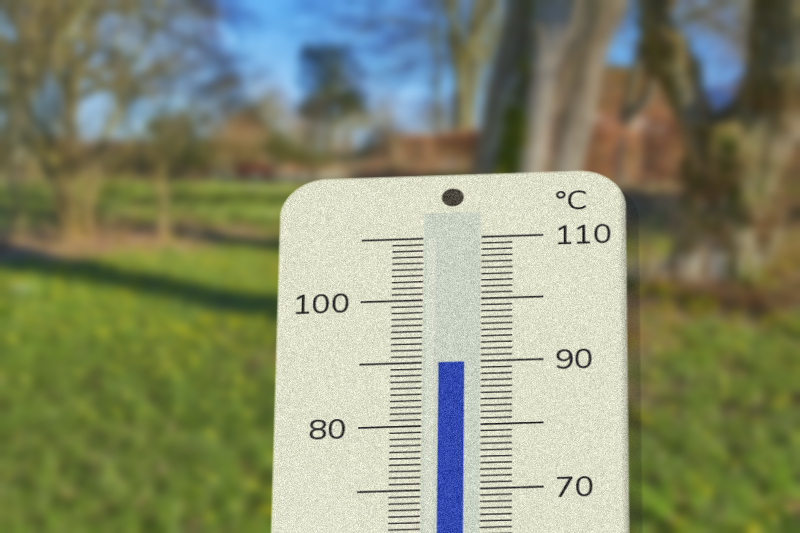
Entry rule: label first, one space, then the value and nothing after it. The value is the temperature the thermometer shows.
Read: 90 °C
